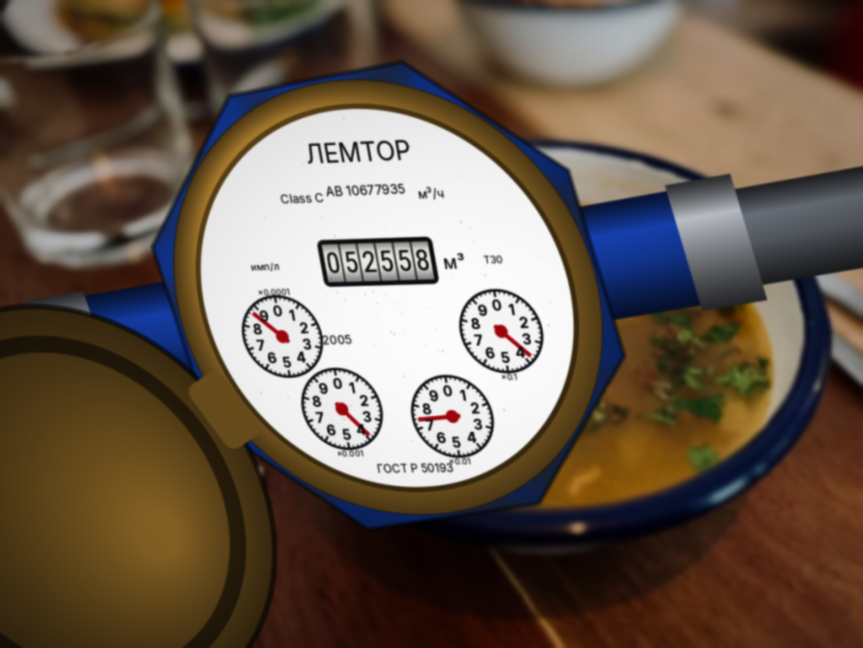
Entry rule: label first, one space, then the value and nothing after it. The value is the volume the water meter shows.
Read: 52558.3738 m³
